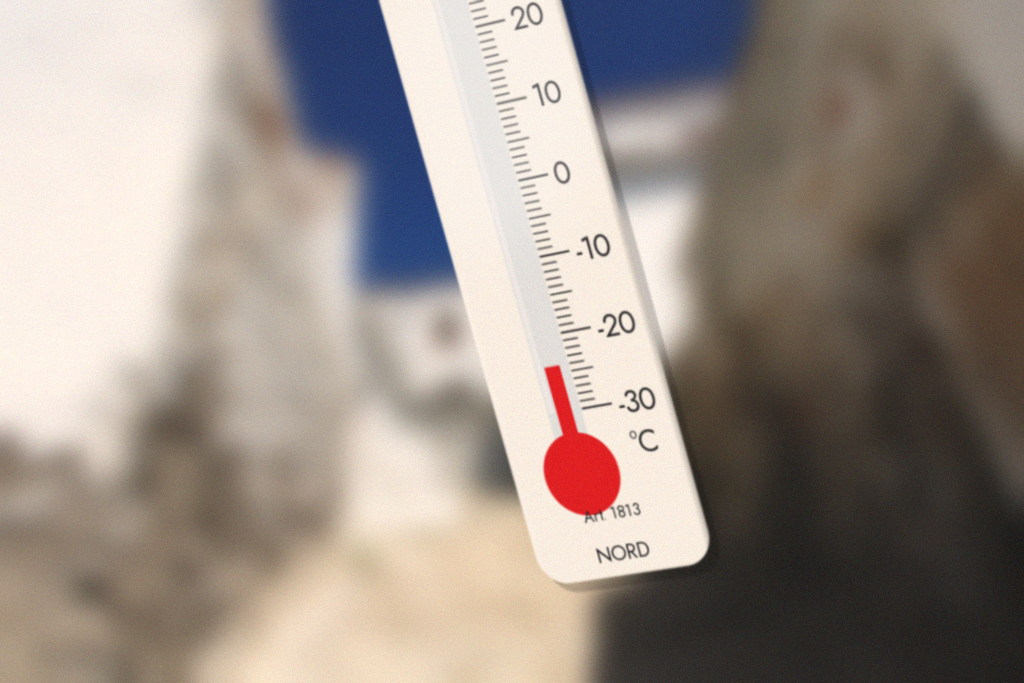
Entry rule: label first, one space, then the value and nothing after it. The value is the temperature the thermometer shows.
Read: -24 °C
